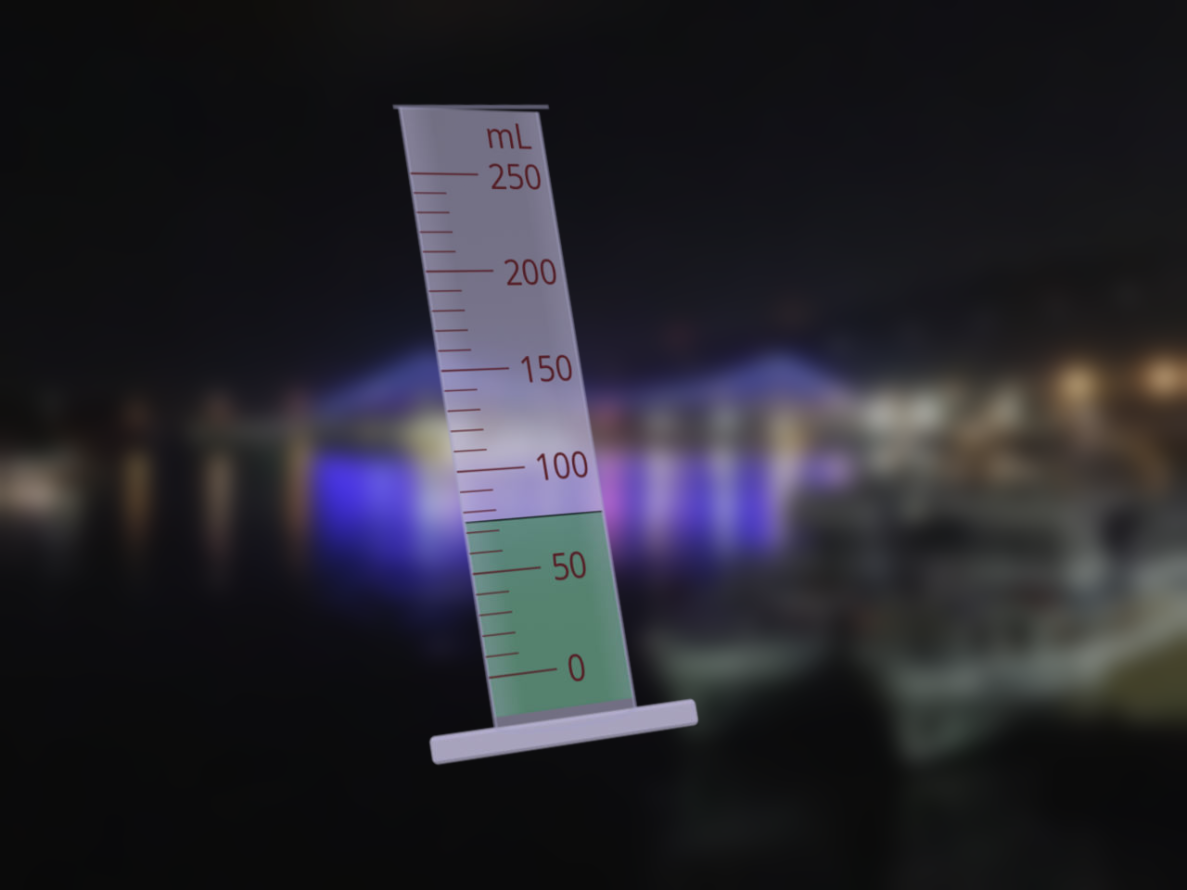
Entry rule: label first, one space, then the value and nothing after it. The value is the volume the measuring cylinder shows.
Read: 75 mL
